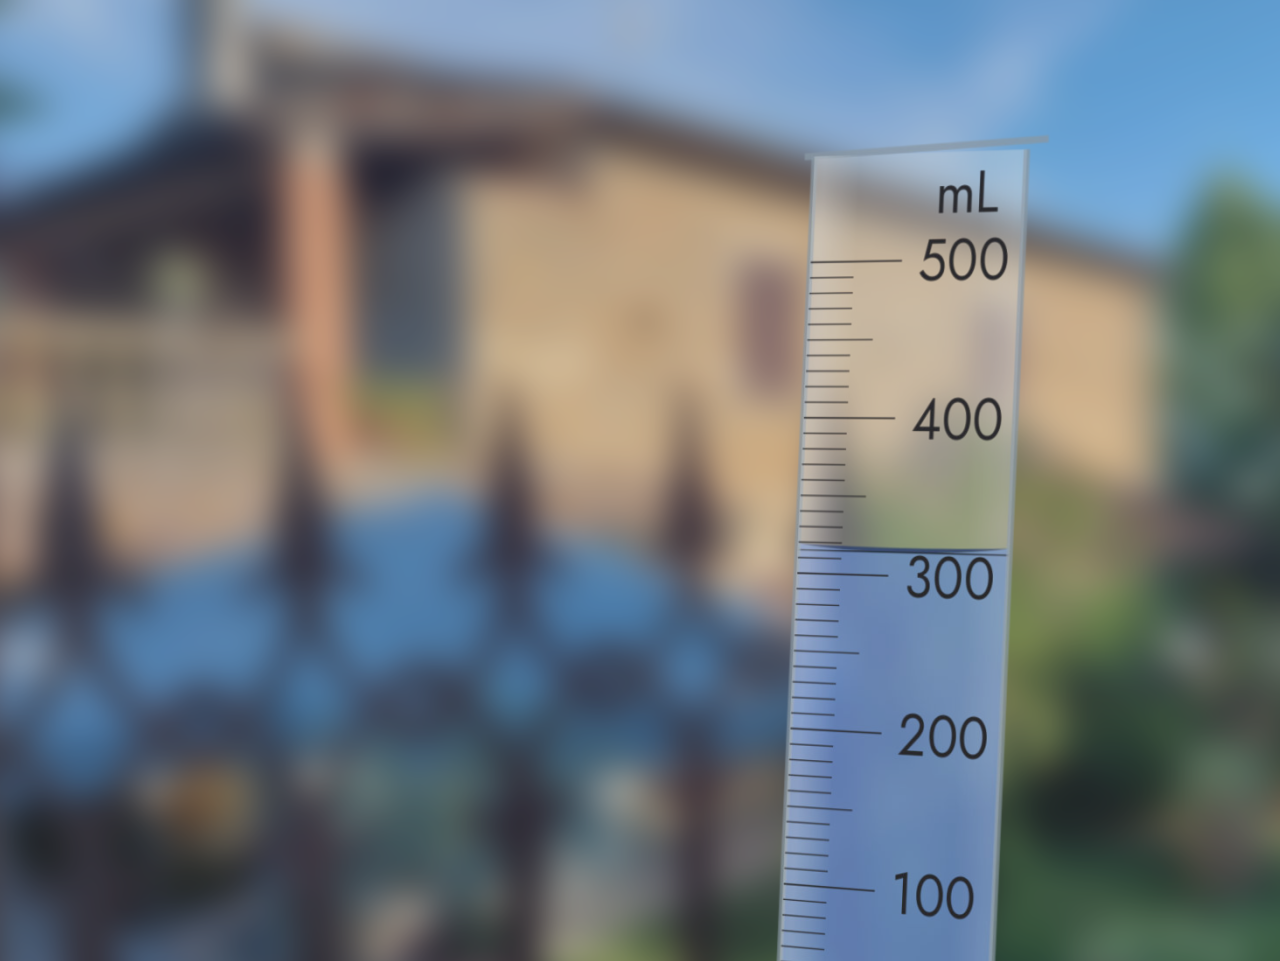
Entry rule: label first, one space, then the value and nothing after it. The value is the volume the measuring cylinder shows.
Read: 315 mL
